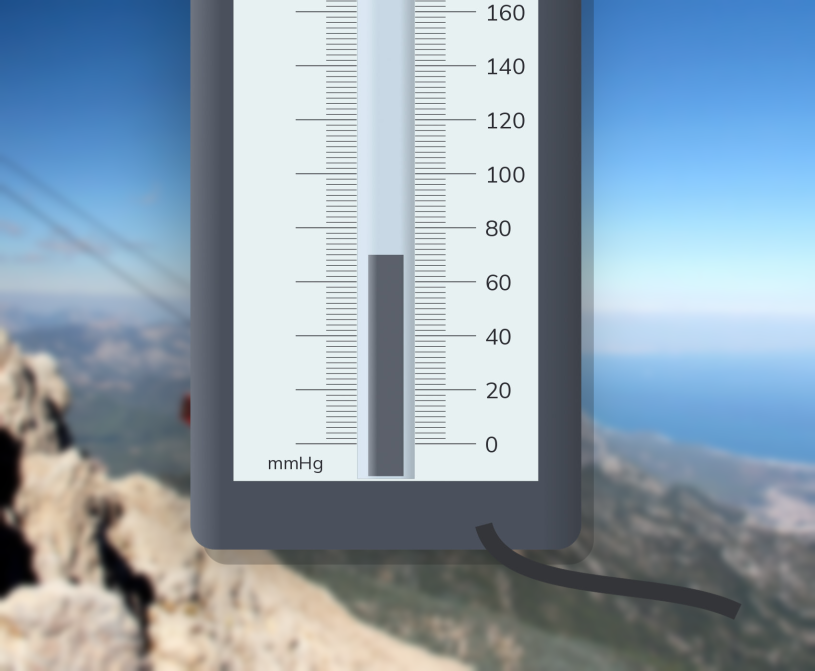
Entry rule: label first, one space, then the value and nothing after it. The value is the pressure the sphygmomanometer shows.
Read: 70 mmHg
